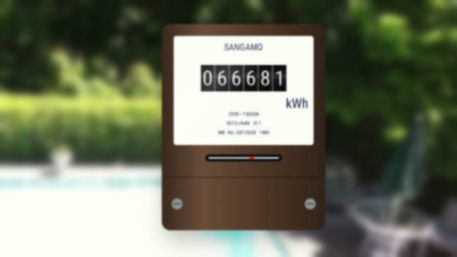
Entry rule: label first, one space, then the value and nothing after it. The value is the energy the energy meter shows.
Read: 66681 kWh
